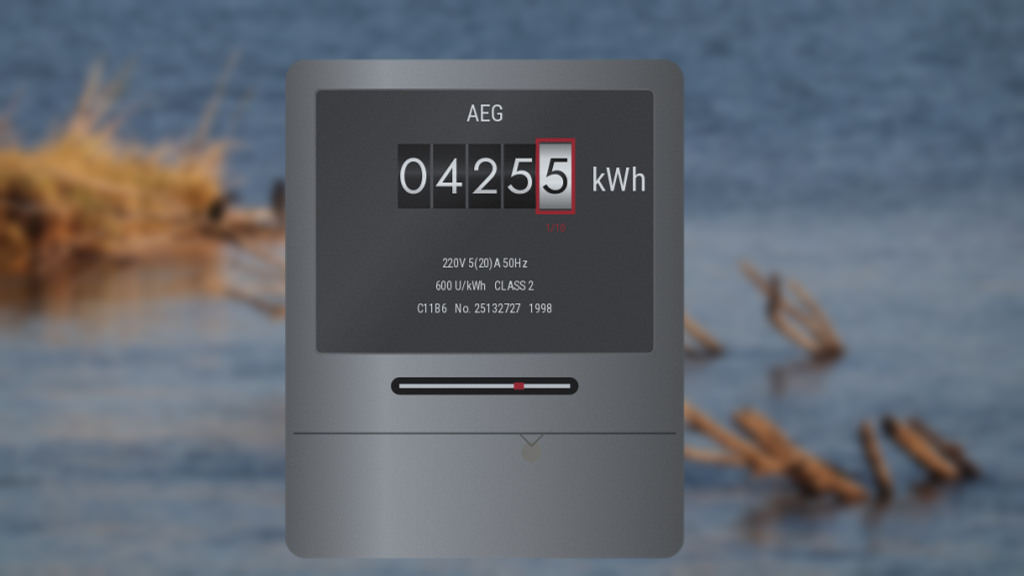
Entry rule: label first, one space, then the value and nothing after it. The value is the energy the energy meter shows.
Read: 425.5 kWh
